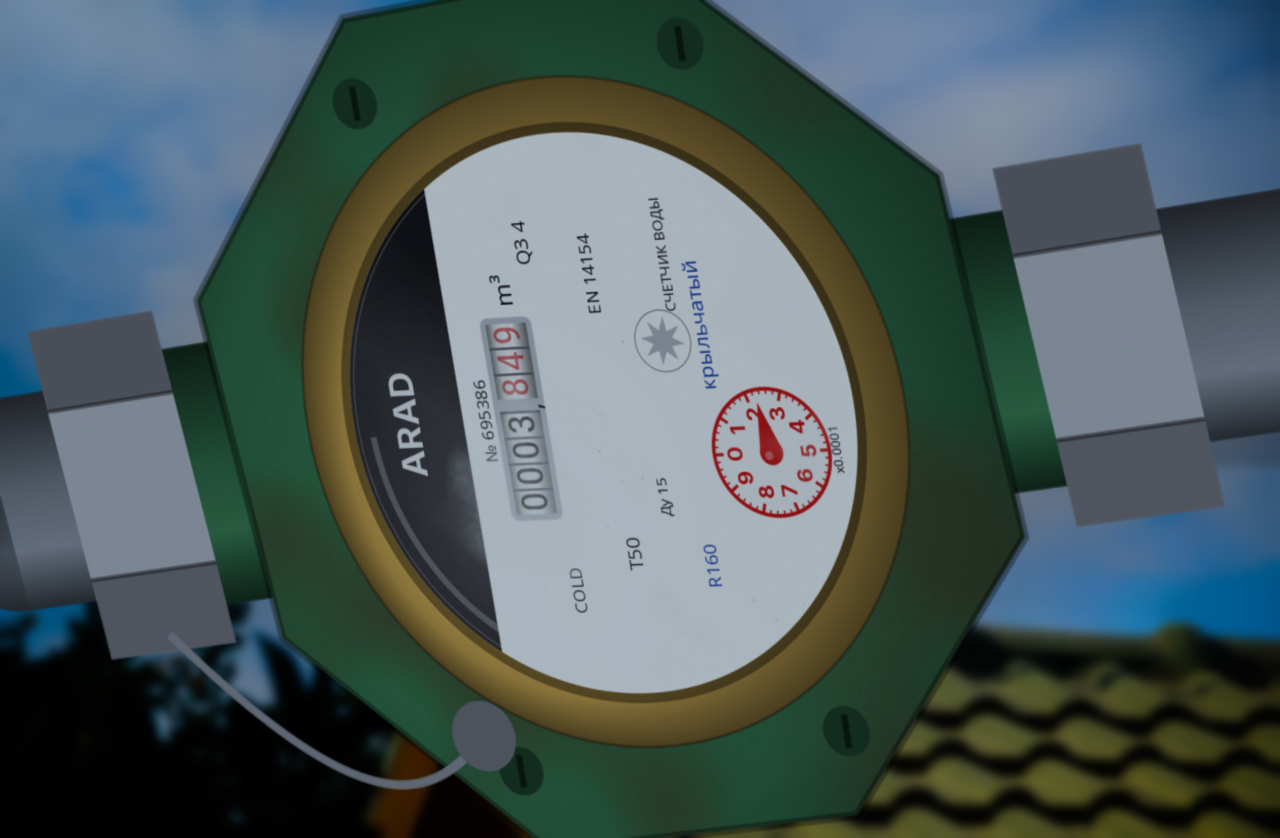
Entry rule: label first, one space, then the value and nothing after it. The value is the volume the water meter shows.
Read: 3.8492 m³
